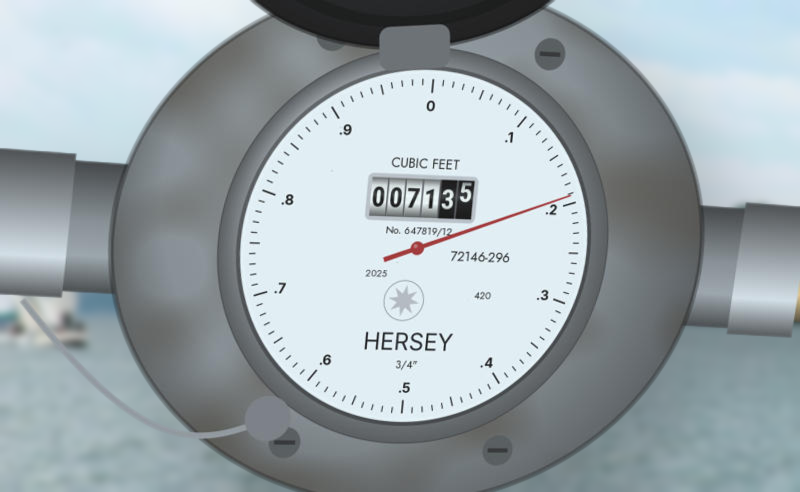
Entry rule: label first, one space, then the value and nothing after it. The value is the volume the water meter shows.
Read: 7135.19 ft³
